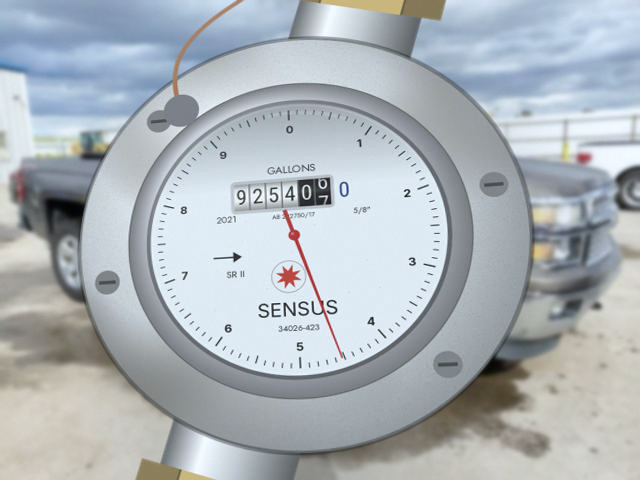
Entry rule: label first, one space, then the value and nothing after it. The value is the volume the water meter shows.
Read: 9254064.5 gal
